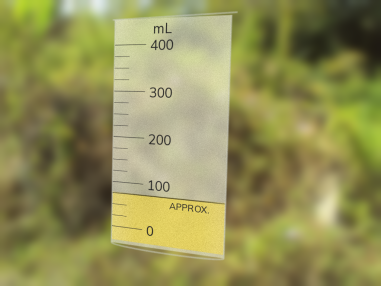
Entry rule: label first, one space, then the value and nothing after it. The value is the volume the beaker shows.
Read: 75 mL
